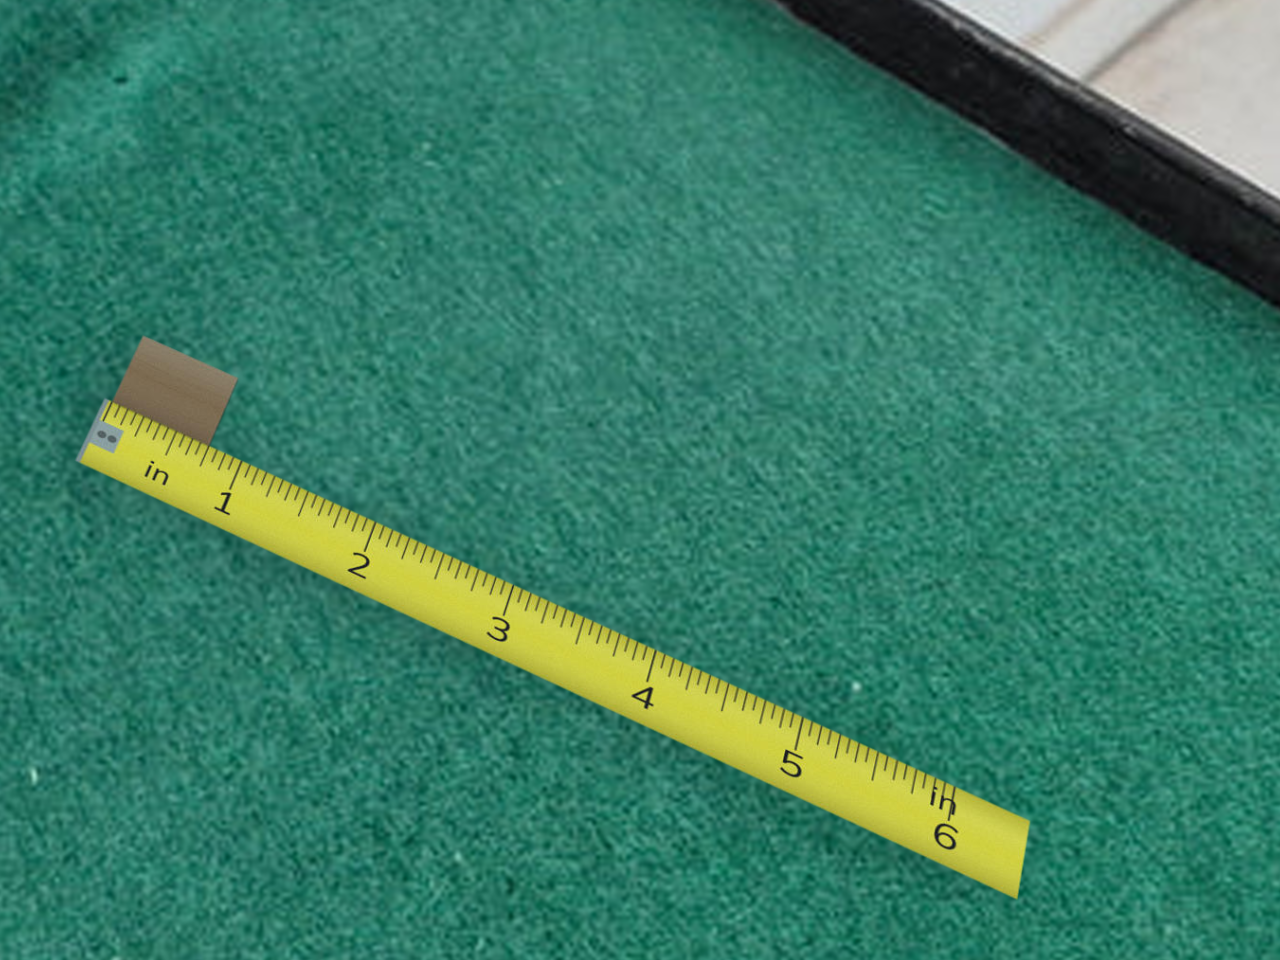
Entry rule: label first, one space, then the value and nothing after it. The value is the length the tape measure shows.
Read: 0.75 in
